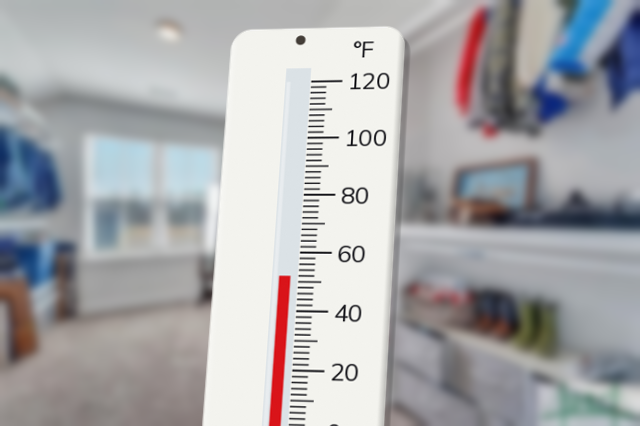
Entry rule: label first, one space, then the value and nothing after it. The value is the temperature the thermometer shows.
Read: 52 °F
